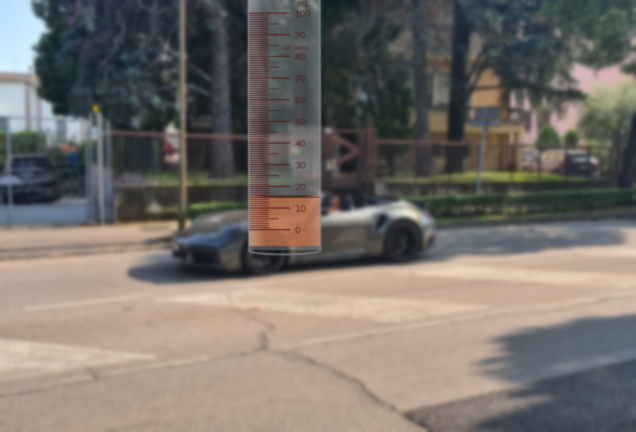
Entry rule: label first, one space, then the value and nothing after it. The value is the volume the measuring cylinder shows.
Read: 15 mL
